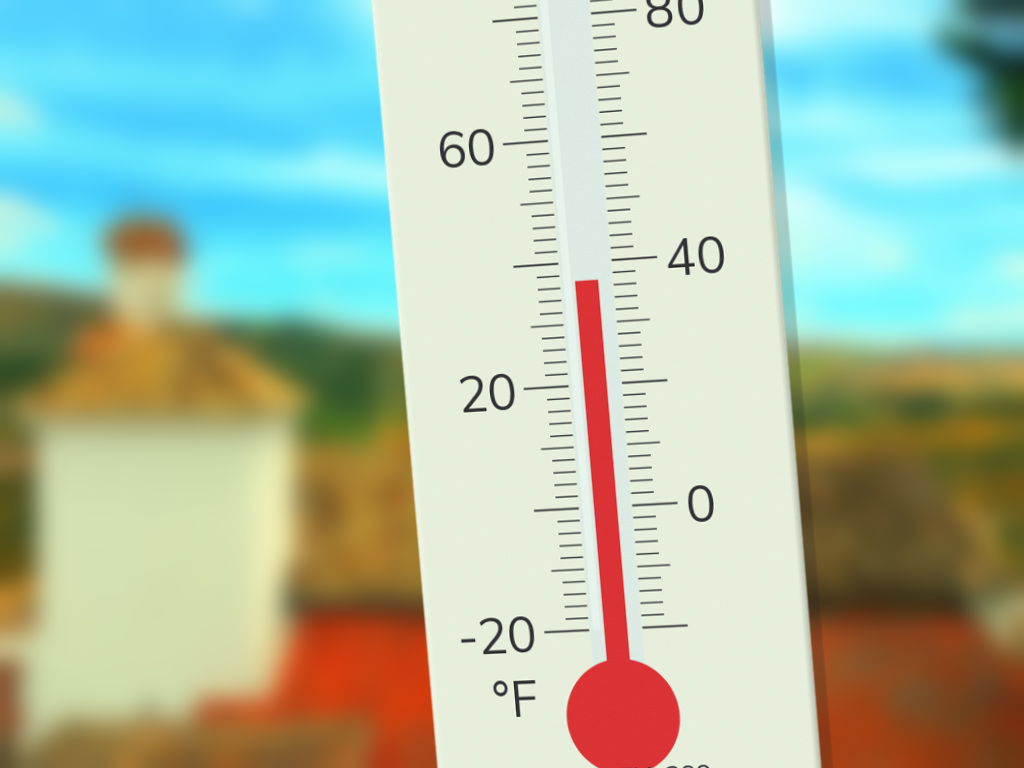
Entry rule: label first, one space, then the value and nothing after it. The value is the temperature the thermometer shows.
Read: 37 °F
